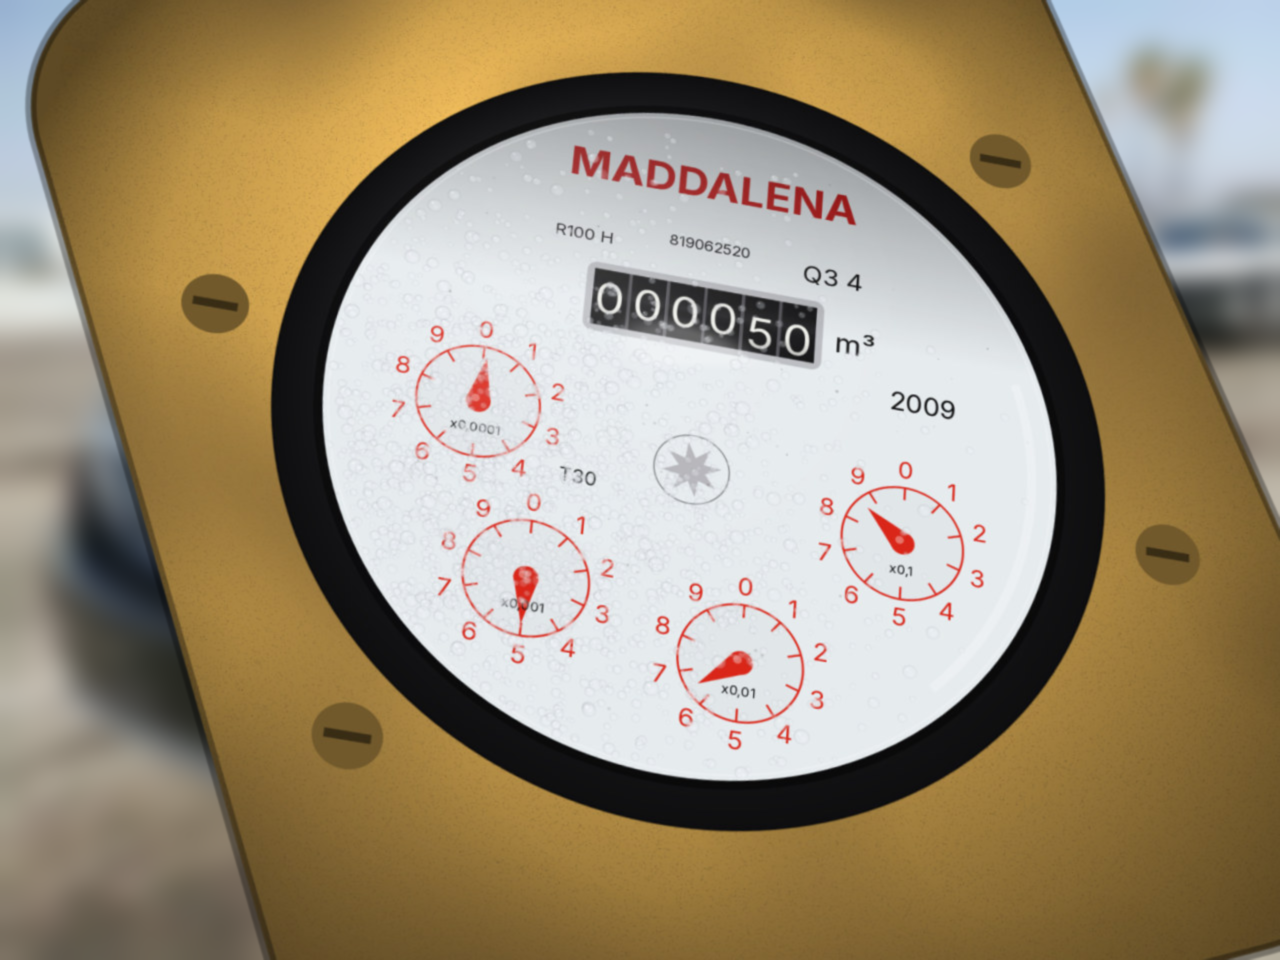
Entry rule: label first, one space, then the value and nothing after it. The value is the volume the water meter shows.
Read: 49.8650 m³
